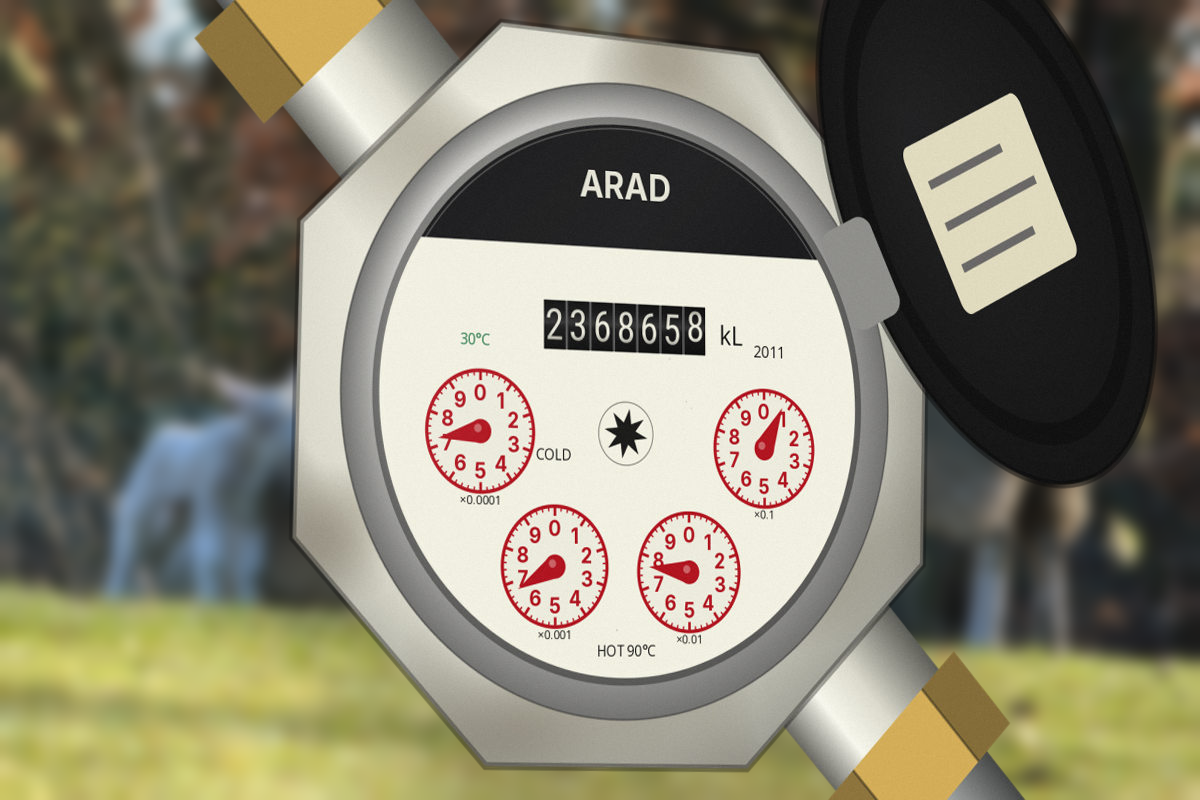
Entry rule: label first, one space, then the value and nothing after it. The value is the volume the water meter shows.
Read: 2368658.0767 kL
